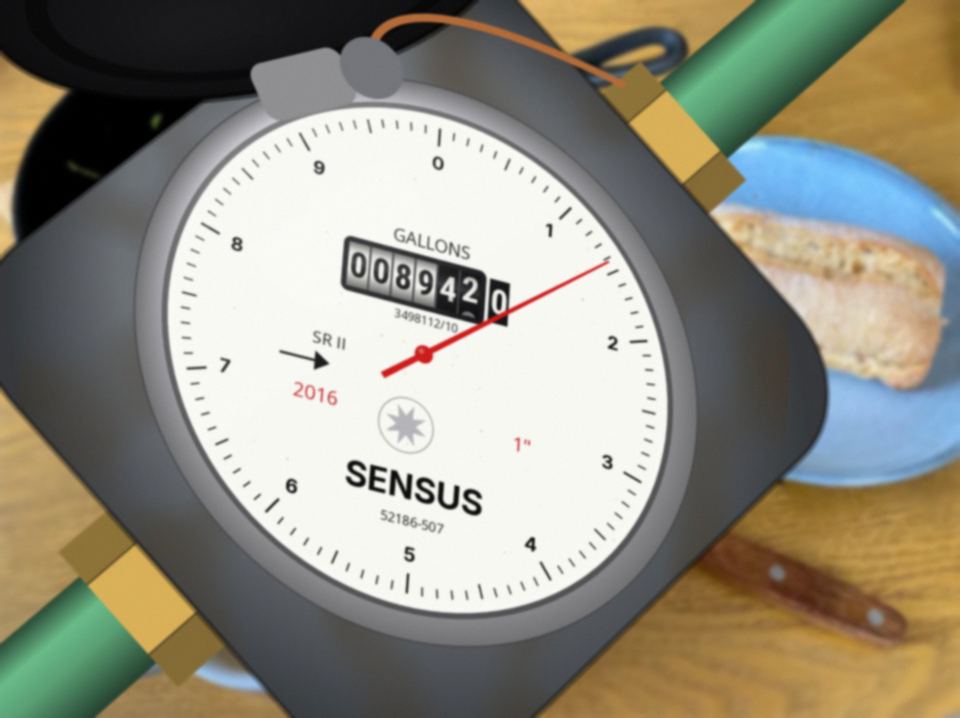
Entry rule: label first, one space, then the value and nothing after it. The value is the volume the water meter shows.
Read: 89421.4 gal
